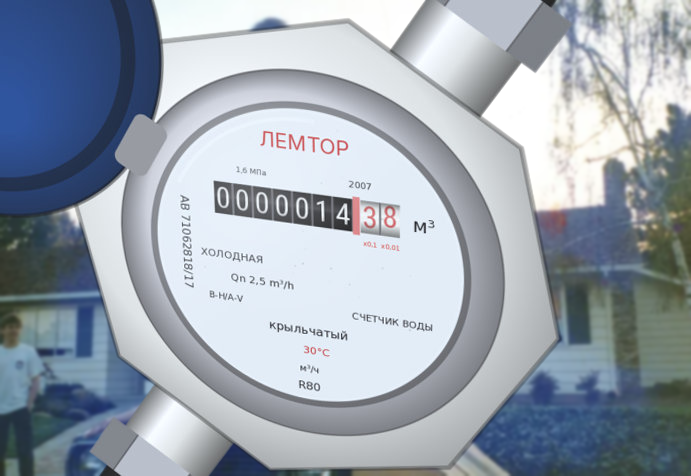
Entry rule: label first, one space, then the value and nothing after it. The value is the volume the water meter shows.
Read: 14.38 m³
